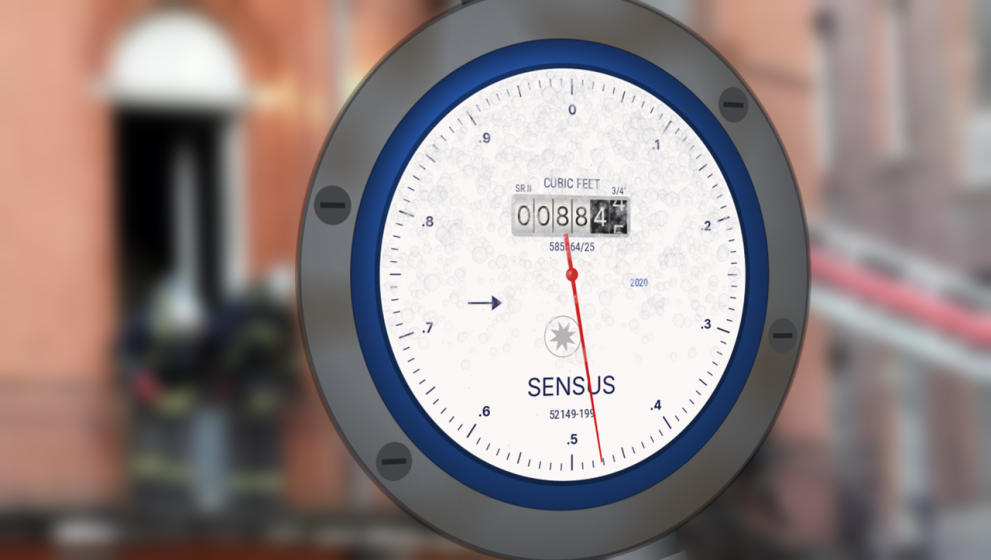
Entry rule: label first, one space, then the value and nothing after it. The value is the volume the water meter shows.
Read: 8844.47 ft³
